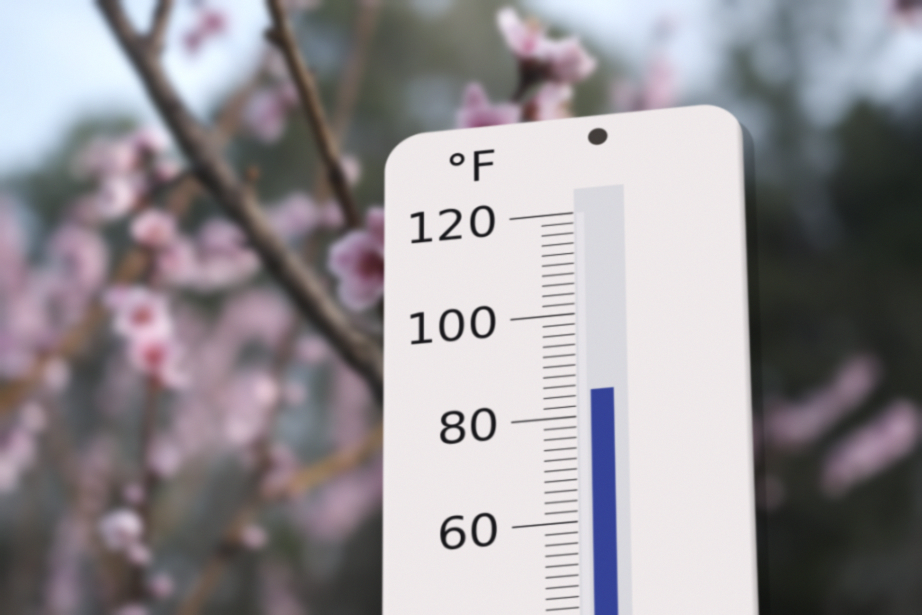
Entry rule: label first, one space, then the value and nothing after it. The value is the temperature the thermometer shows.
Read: 85 °F
